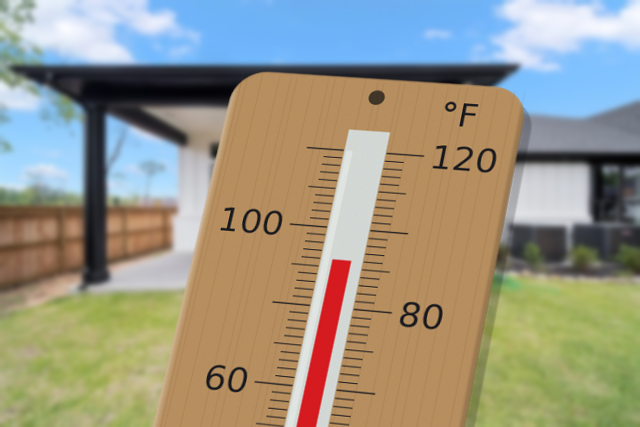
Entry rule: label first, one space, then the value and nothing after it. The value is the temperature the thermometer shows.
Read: 92 °F
